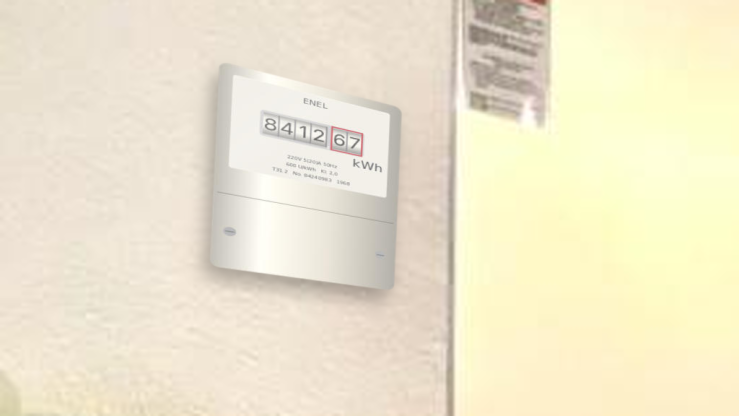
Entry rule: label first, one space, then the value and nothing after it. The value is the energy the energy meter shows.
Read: 8412.67 kWh
